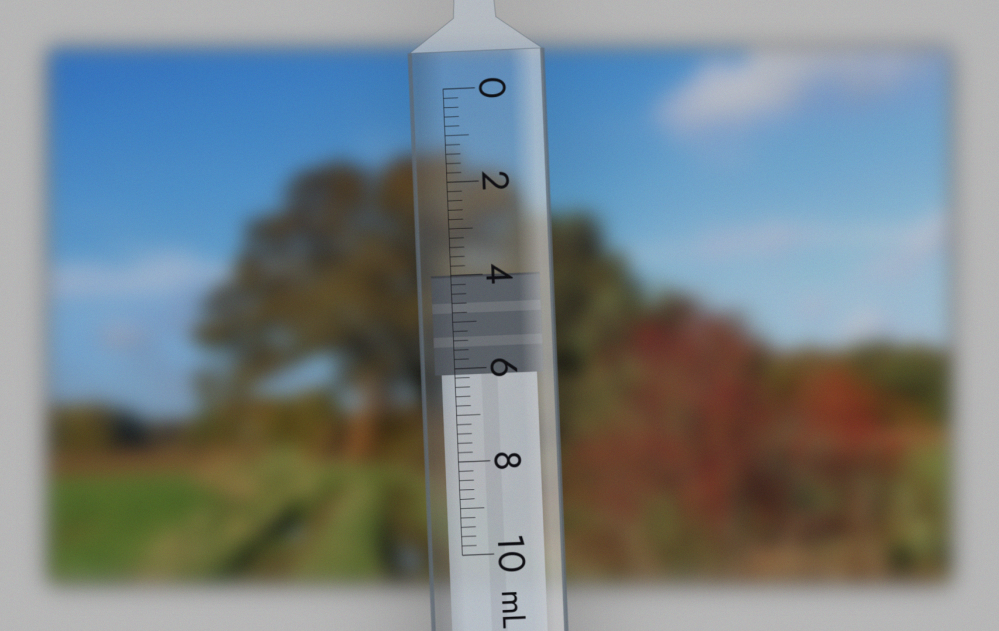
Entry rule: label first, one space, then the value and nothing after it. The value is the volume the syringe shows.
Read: 4 mL
